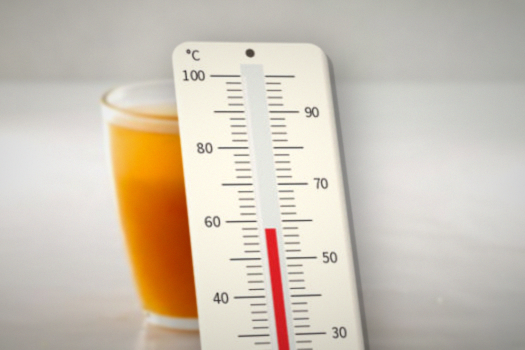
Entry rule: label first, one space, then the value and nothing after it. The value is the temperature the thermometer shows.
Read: 58 °C
